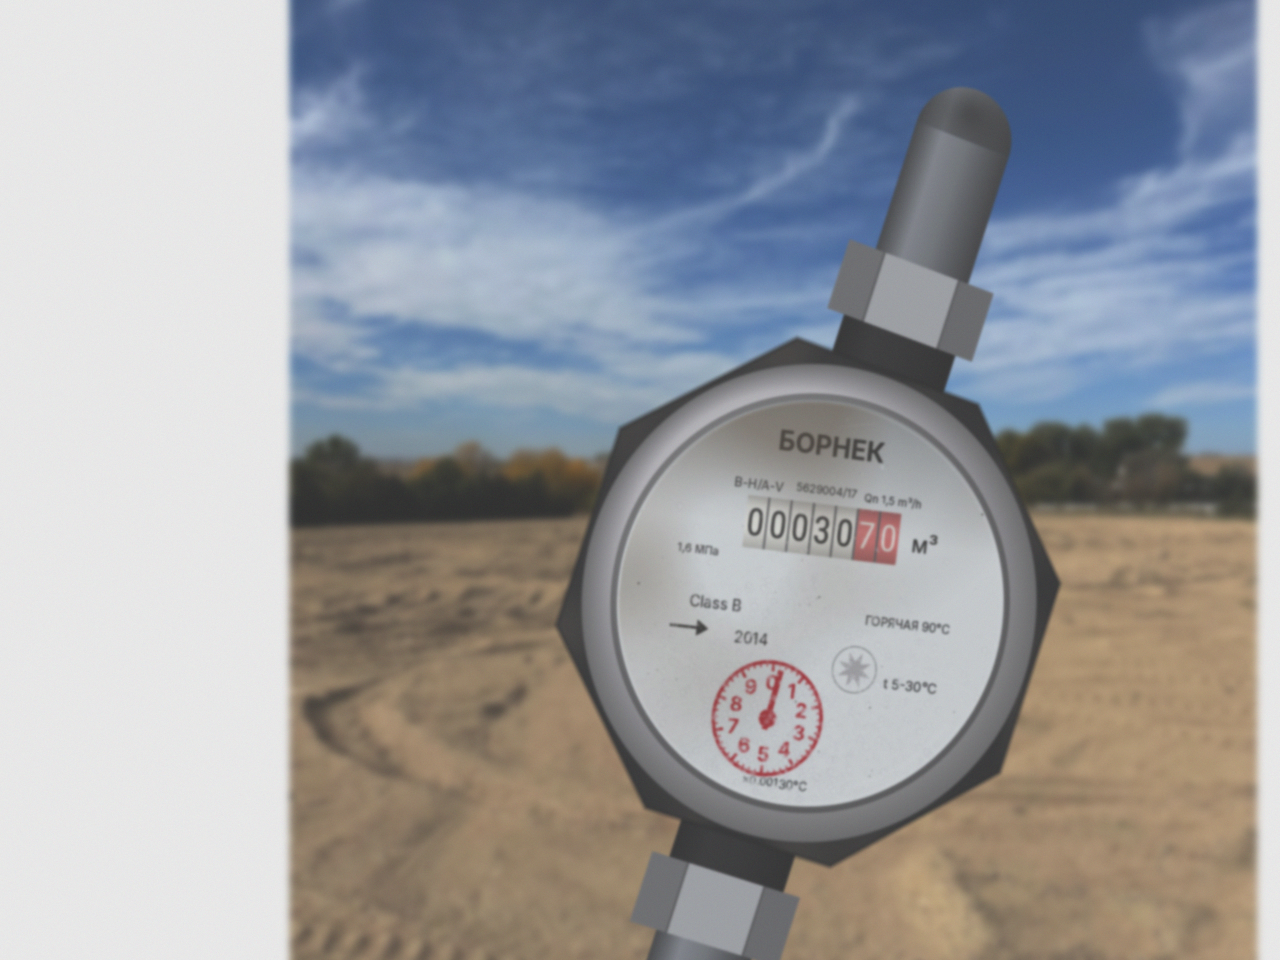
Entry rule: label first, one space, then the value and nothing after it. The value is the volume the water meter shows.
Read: 30.700 m³
